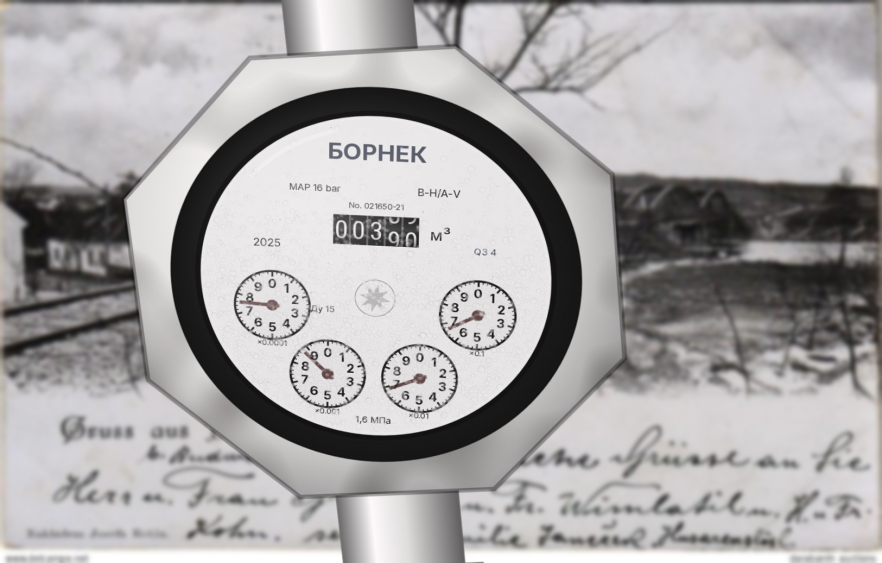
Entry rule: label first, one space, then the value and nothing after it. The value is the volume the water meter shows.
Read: 389.6687 m³
